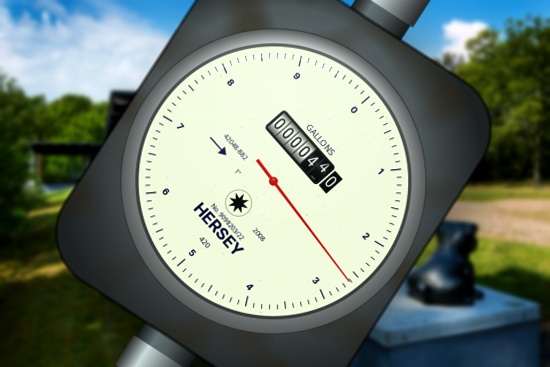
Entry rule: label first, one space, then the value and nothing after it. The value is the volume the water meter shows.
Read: 442.6 gal
